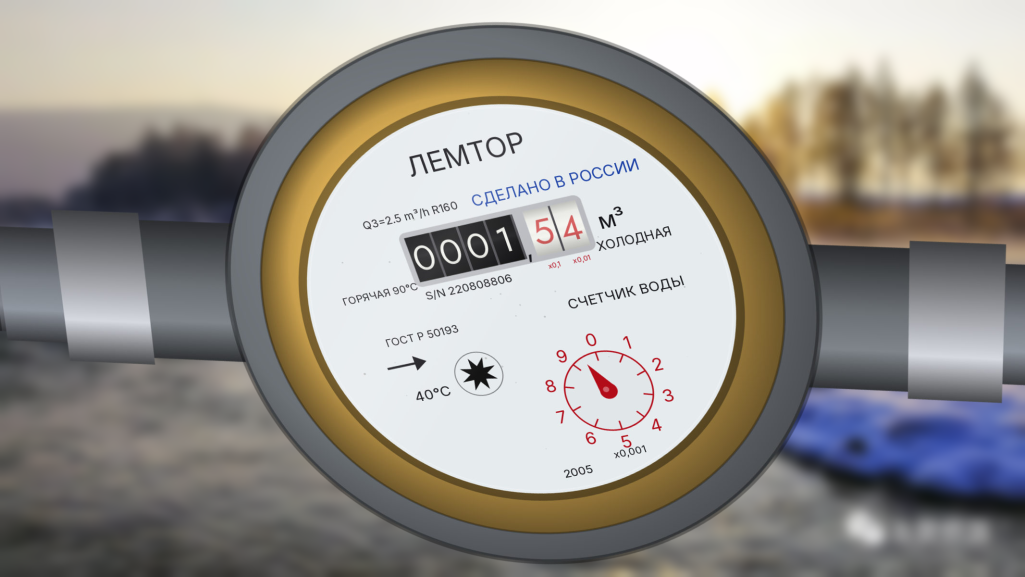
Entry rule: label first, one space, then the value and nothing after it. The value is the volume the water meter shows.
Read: 1.539 m³
